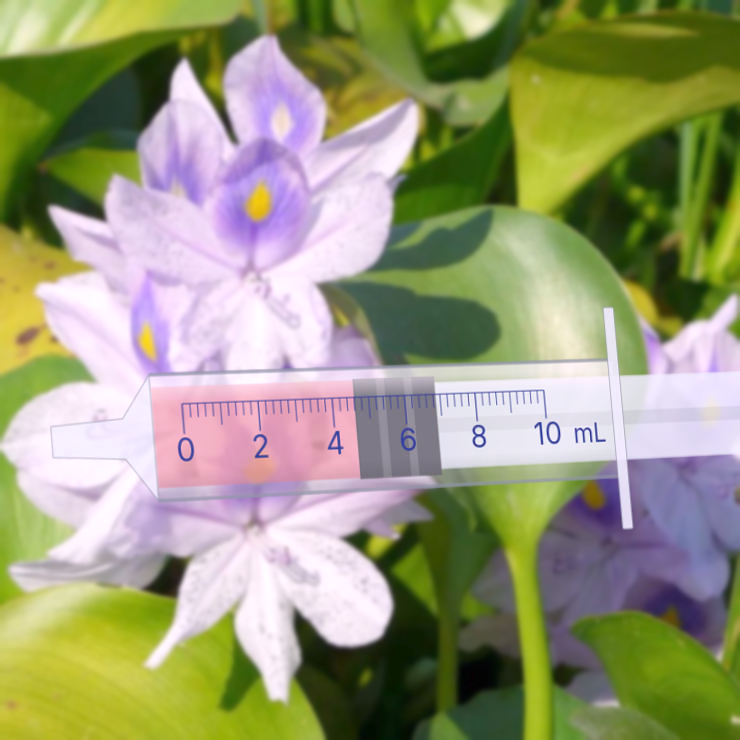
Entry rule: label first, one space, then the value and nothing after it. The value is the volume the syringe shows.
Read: 4.6 mL
